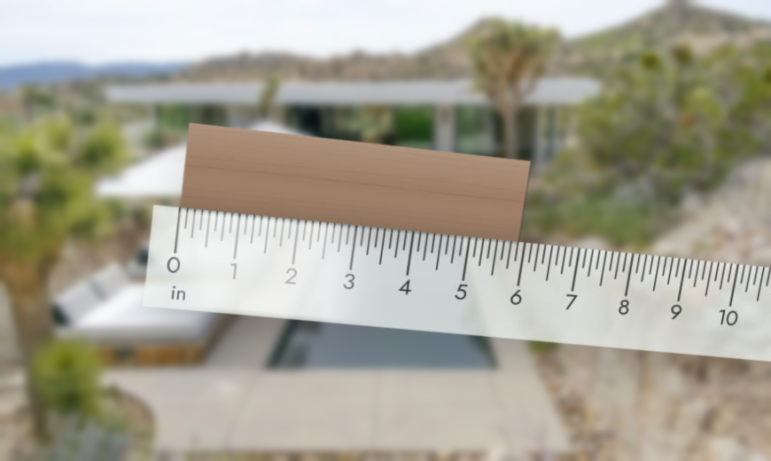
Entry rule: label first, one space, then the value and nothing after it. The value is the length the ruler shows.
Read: 5.875 in
